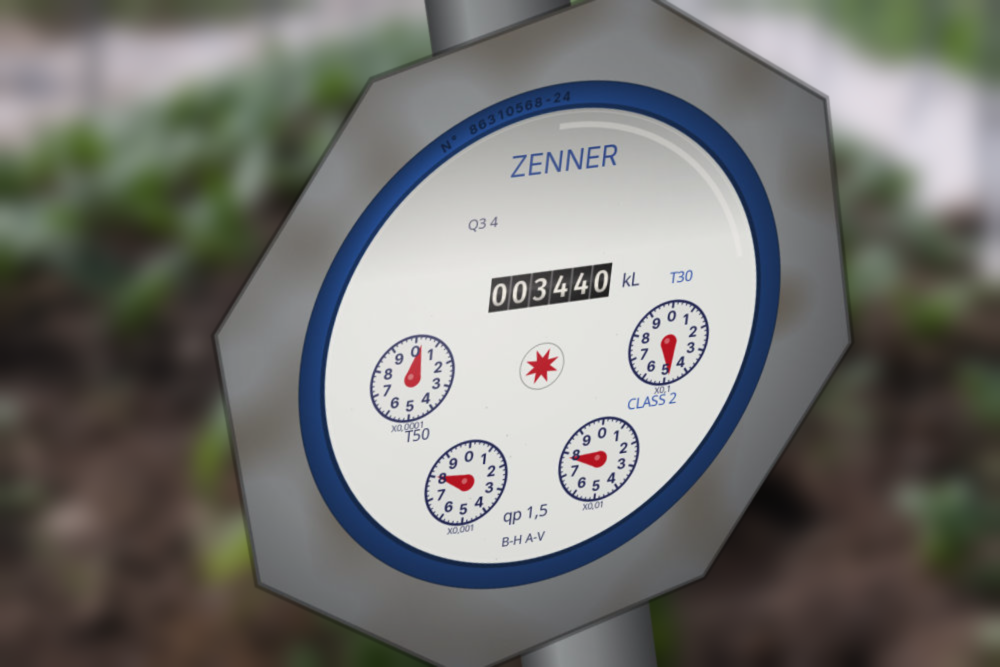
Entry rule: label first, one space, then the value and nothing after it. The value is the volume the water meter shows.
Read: 3440.4780 kL
